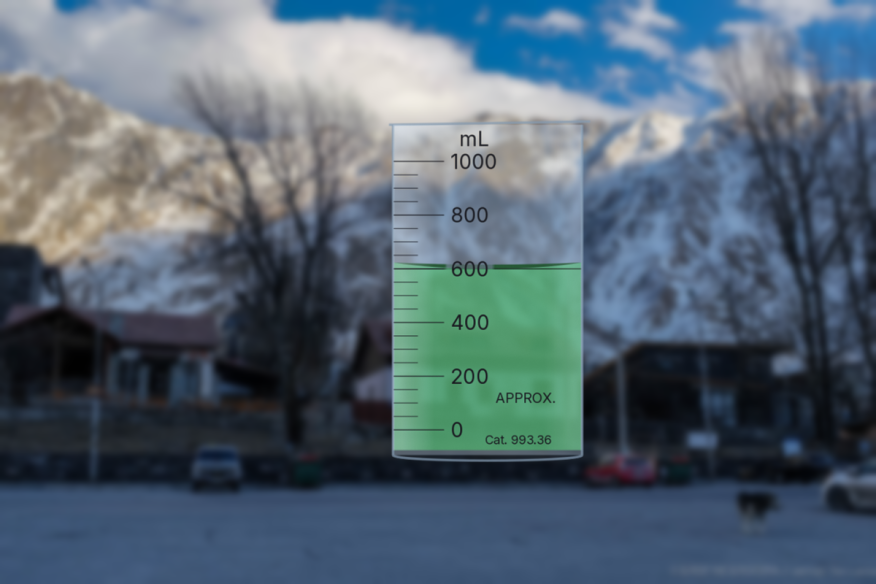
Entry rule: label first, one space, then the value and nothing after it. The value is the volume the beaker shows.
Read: 600 mL
